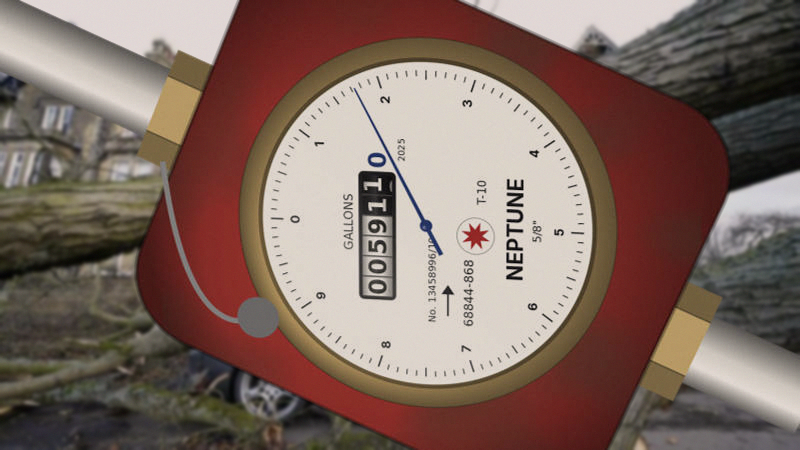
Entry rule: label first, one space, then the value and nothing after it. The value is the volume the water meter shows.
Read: 59111.7 gal
